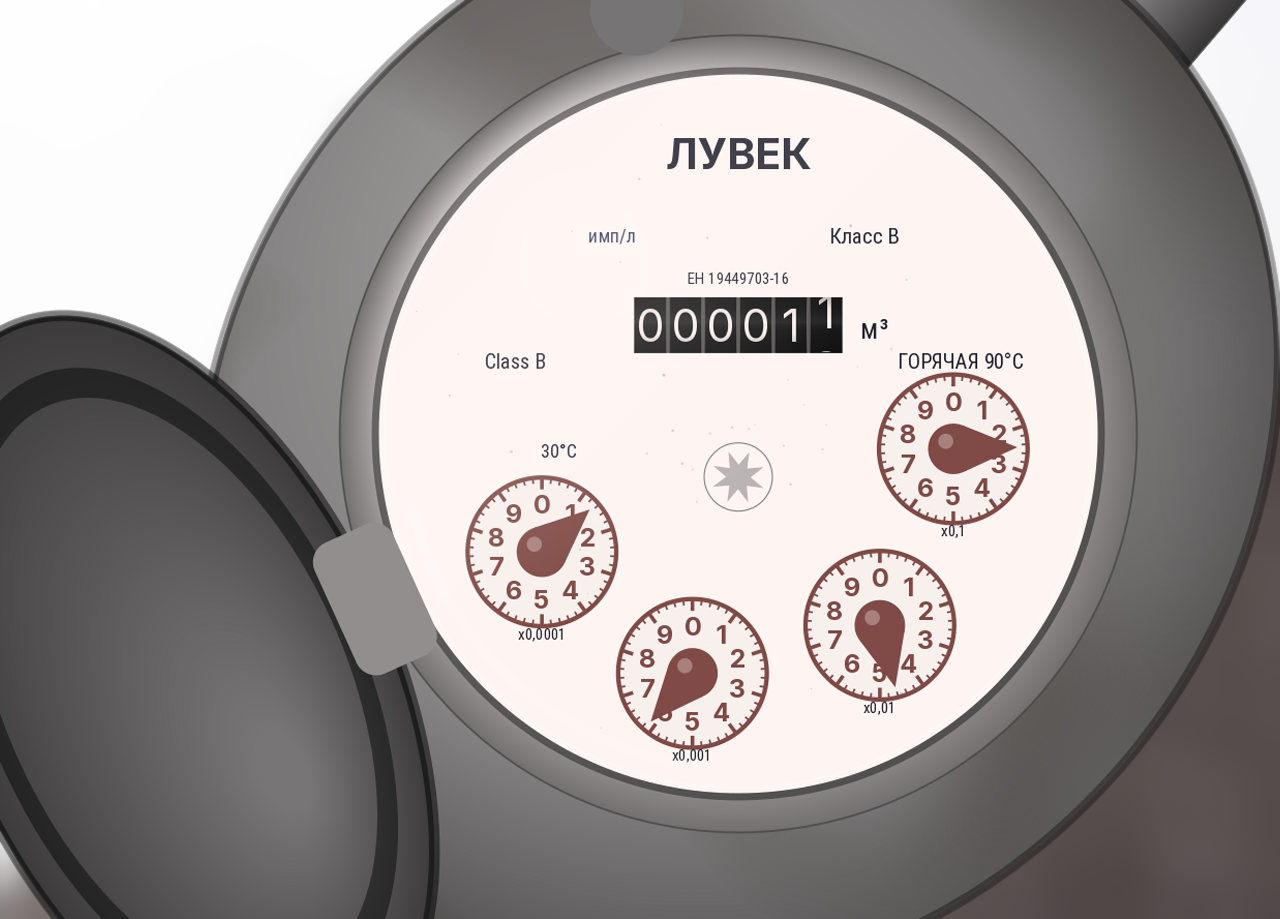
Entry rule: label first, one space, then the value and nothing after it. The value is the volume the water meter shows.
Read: 11.2461 m³
